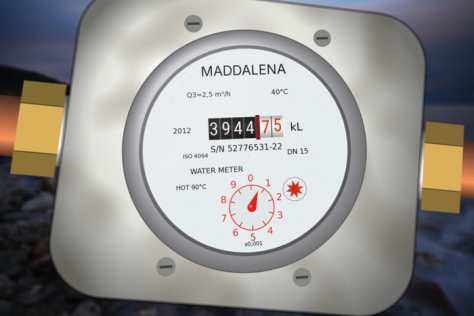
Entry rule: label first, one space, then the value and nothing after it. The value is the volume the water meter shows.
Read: 3944.750 kL
